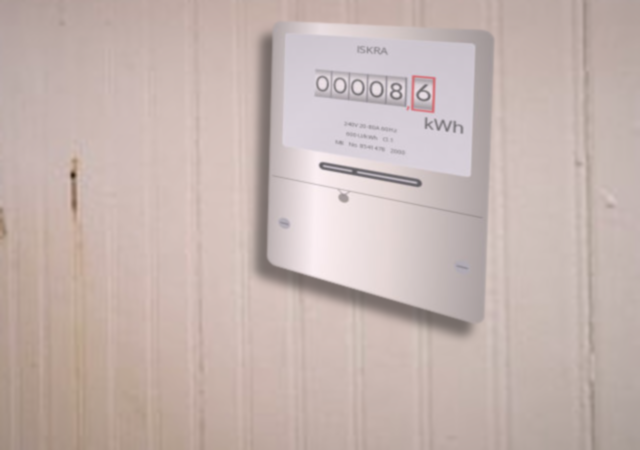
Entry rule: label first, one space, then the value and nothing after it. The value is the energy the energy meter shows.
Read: 8.6 kWh
